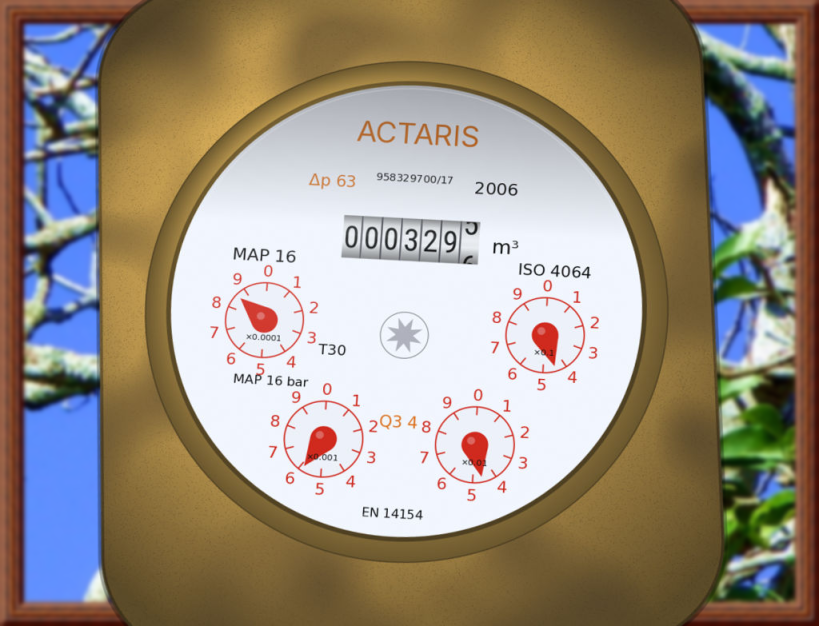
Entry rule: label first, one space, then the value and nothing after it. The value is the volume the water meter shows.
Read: 3295.4458 m³
